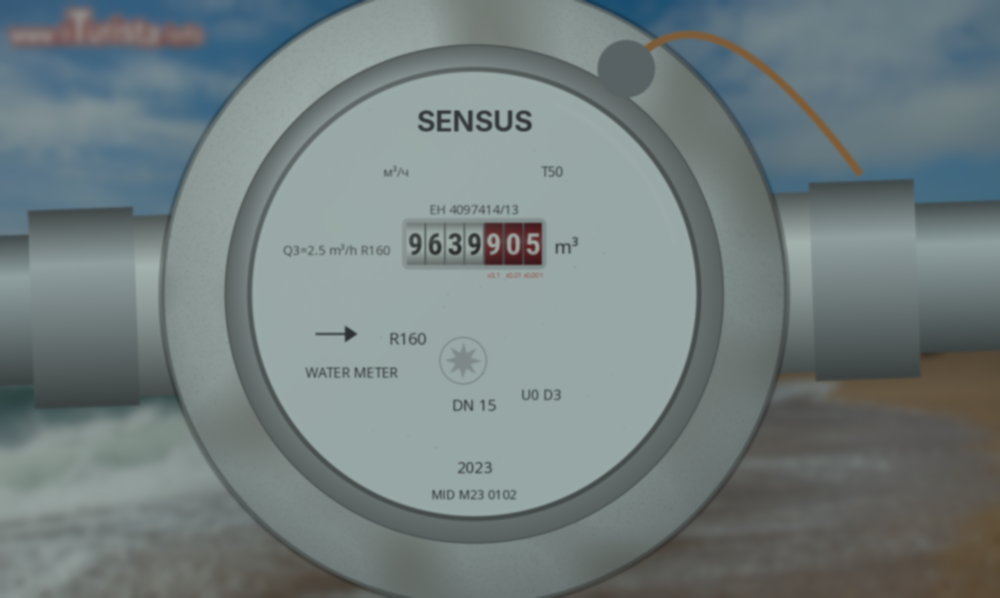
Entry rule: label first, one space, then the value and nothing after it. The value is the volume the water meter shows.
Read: 9639.905 m³
